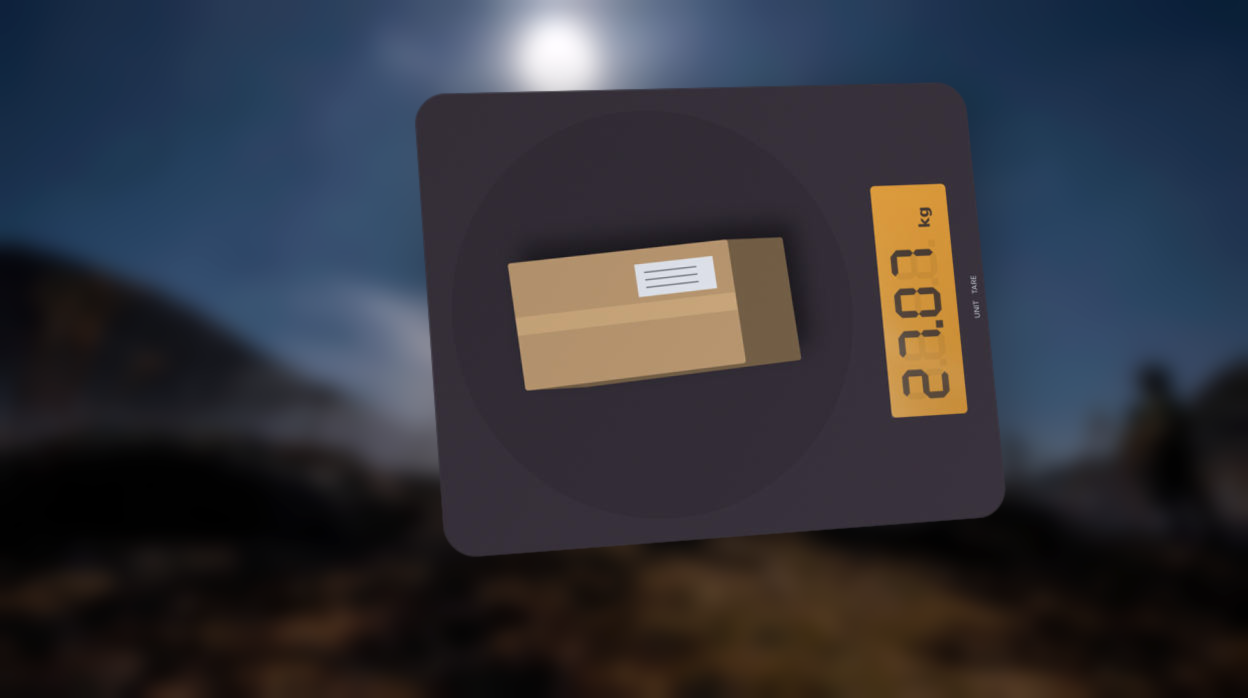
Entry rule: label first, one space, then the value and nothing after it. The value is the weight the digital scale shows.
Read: 27.07 kg
